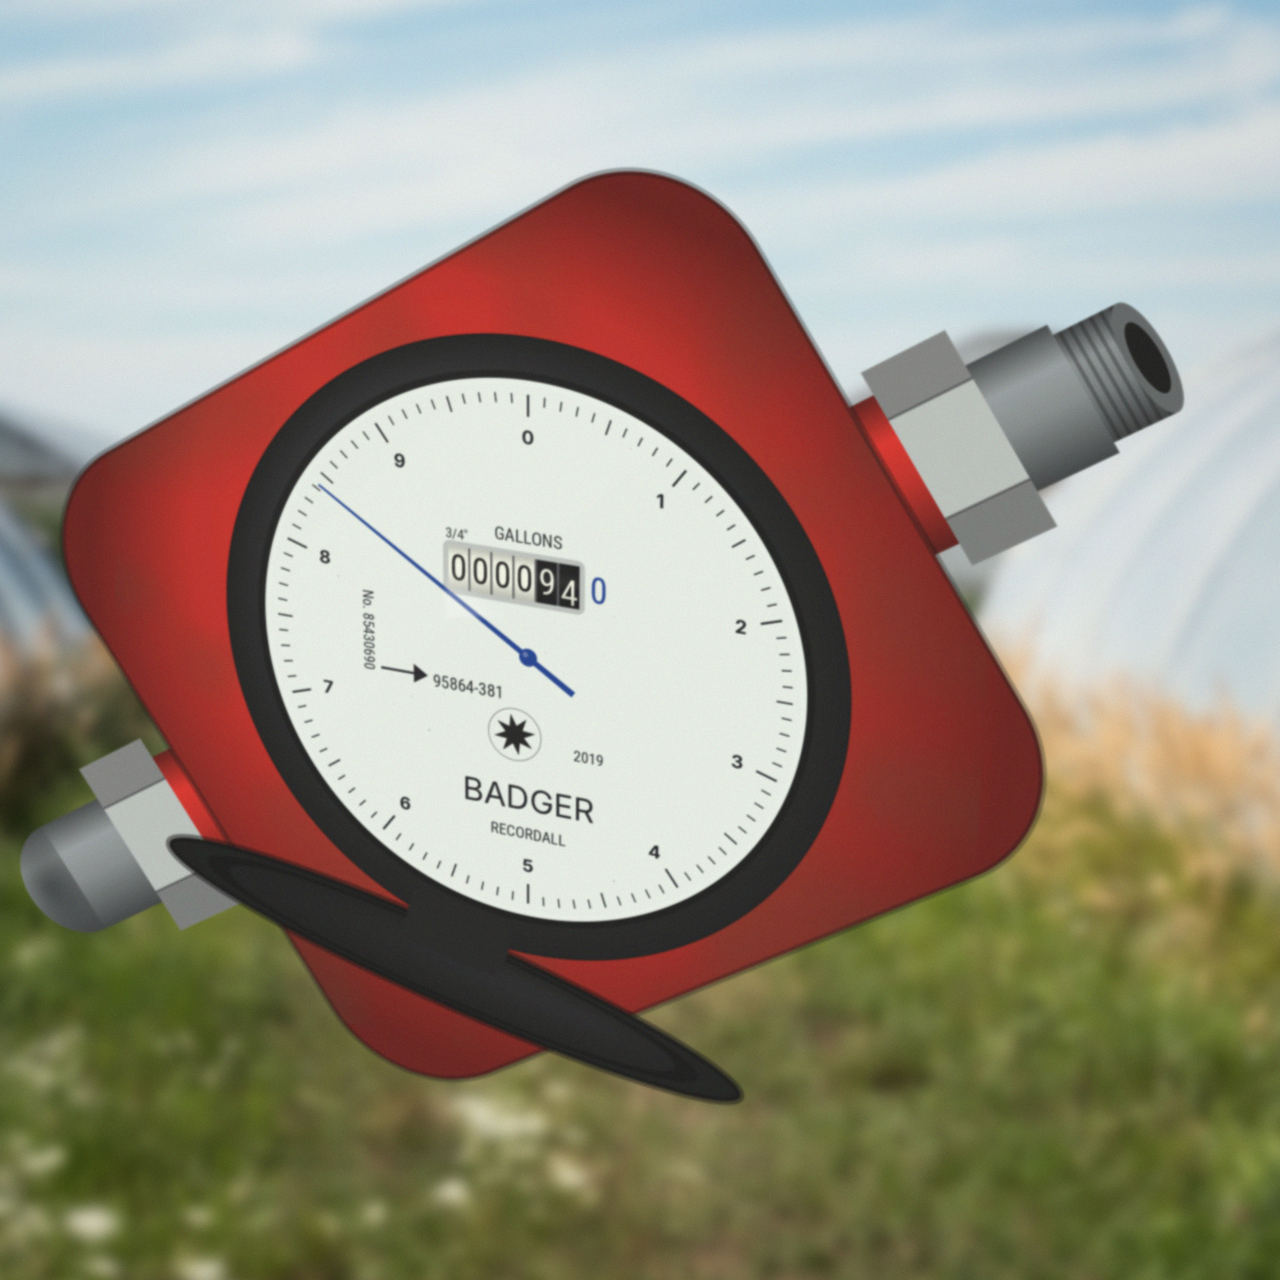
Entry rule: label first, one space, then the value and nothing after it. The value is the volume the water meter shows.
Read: 938.4 gal
